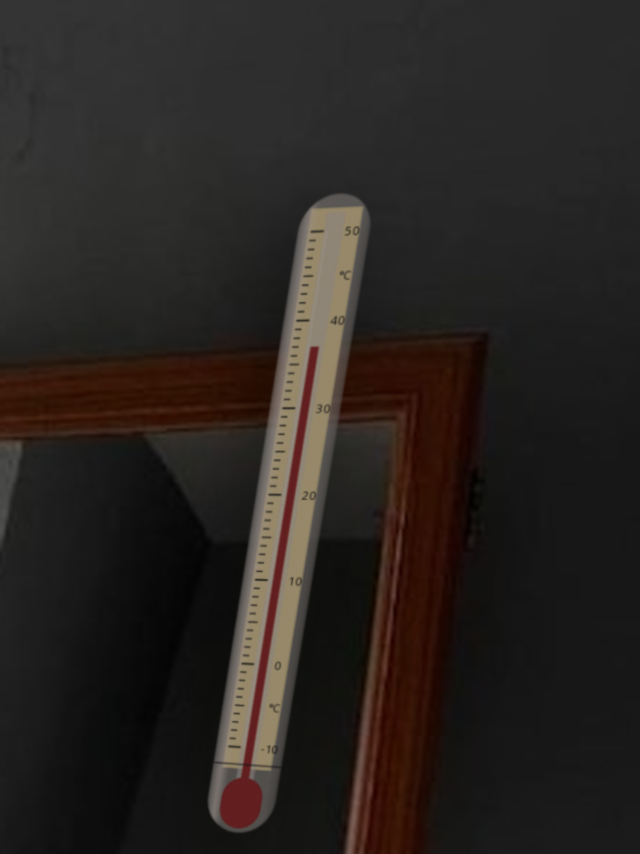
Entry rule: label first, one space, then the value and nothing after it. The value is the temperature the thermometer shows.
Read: 37 °C
